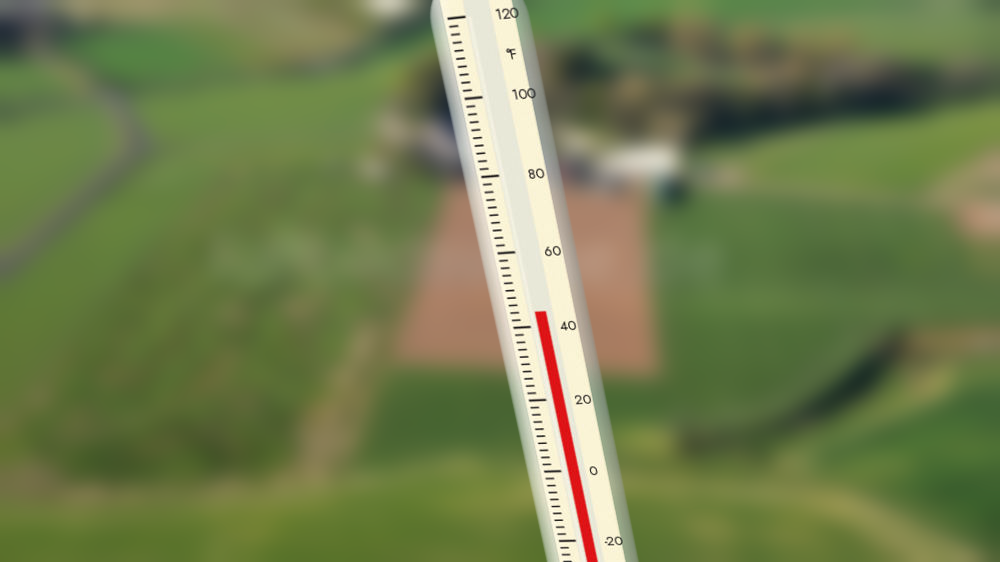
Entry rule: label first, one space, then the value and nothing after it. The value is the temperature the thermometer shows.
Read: 44 °F
